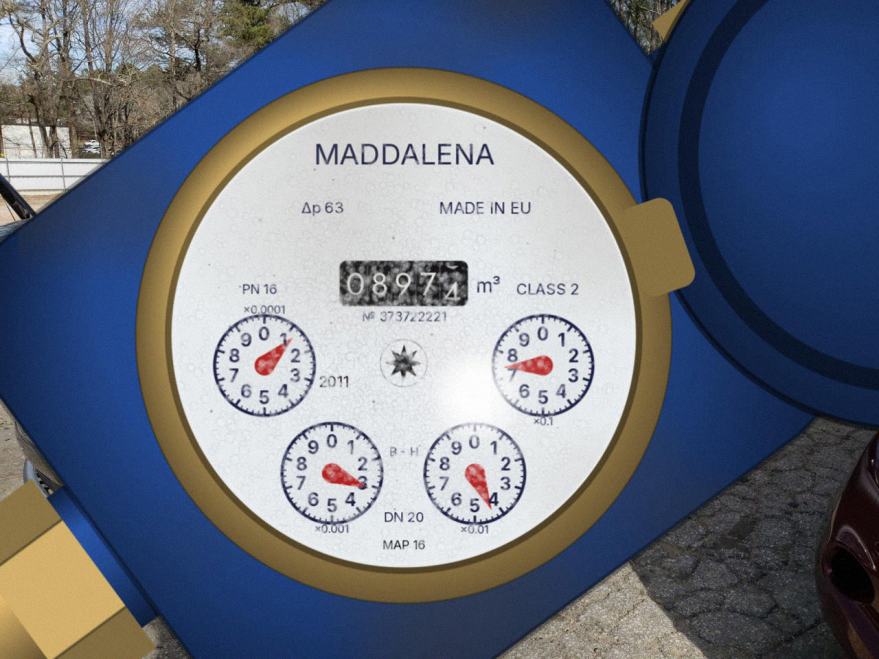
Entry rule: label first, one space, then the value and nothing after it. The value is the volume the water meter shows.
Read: 8973.7431 m³
